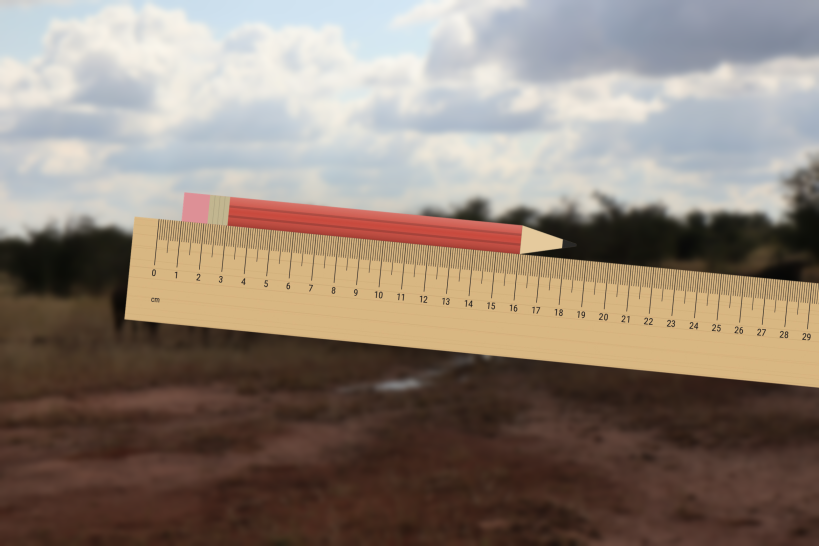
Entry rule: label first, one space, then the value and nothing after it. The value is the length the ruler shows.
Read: 17.5 cm
